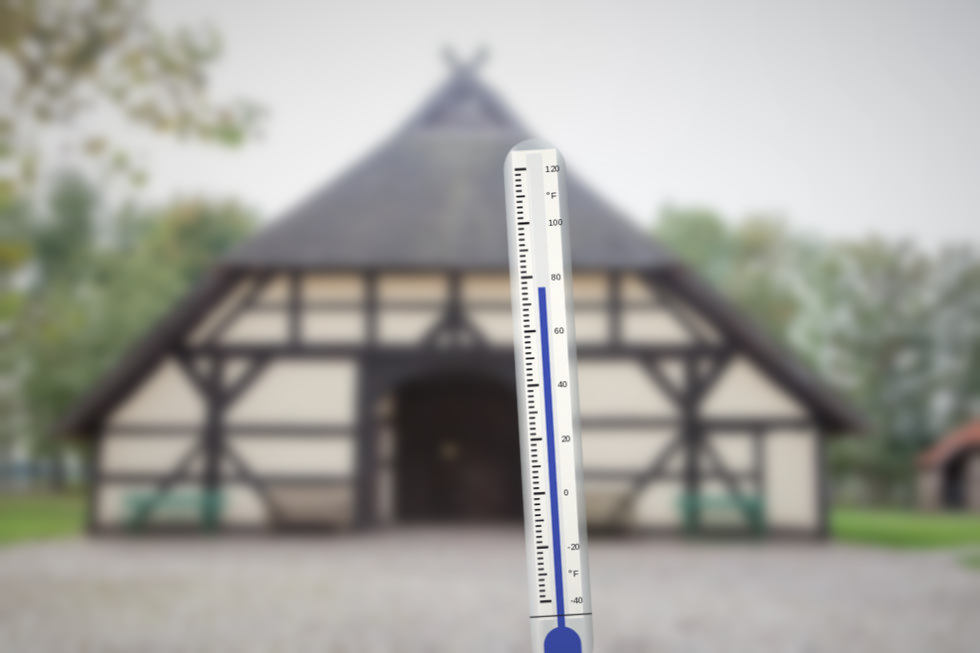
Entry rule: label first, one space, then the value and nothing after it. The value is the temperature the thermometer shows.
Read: 76 °F
